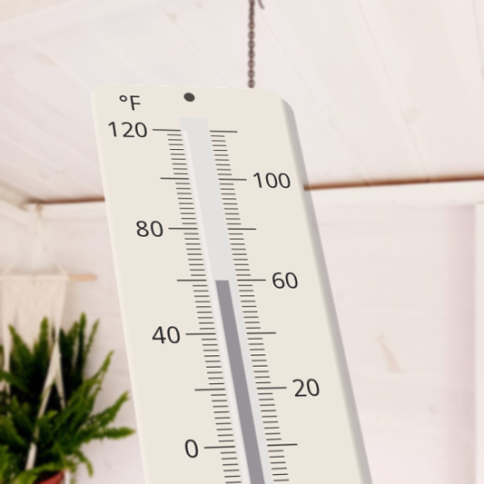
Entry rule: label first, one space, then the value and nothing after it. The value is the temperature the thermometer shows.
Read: 60 °F
